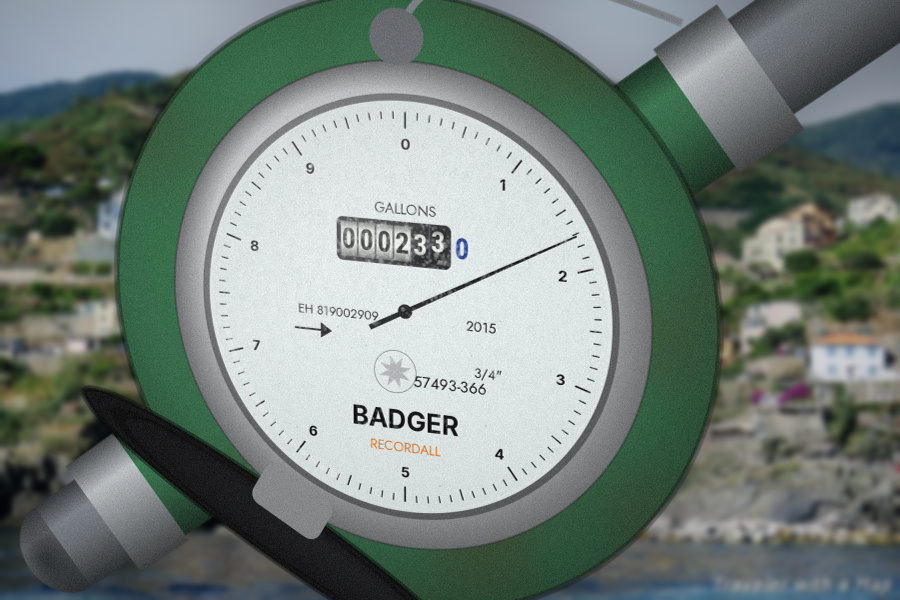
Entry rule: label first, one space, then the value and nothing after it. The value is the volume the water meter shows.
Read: 2331.7 gal
